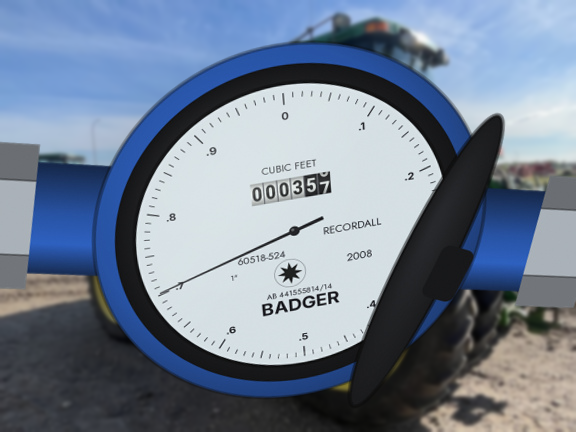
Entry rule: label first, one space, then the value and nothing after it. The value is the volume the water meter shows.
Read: 356.70 ft³
